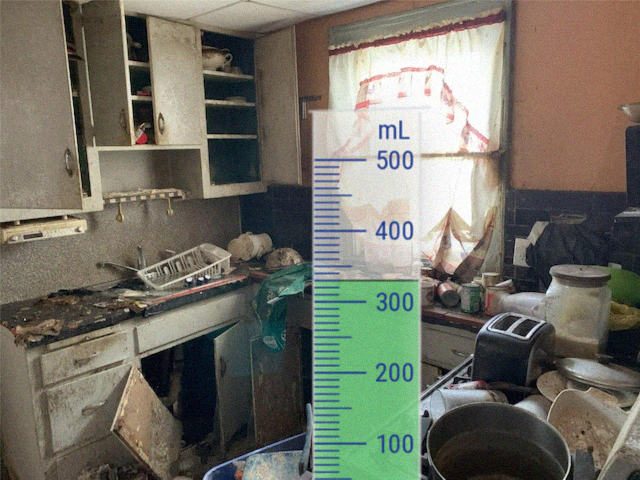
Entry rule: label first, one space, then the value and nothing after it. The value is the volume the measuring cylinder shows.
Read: 330 mL
